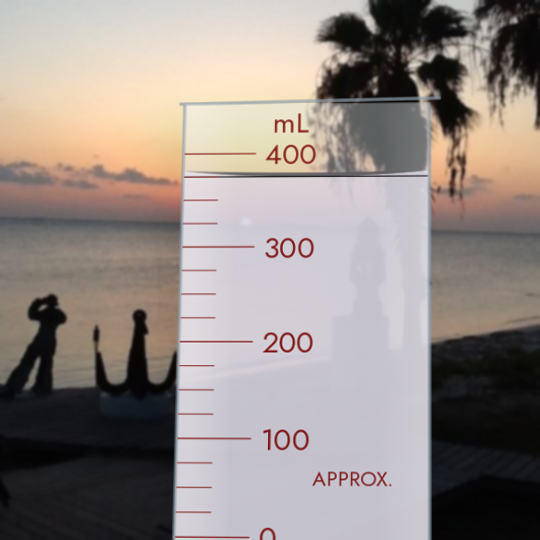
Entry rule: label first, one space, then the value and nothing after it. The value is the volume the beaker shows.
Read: 375 mL
